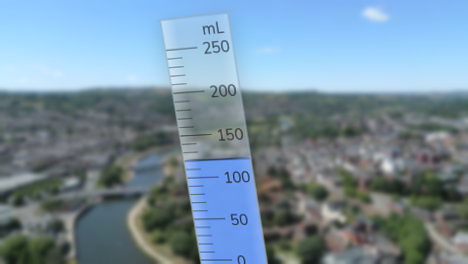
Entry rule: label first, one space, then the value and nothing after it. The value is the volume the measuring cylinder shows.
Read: 120 mL
